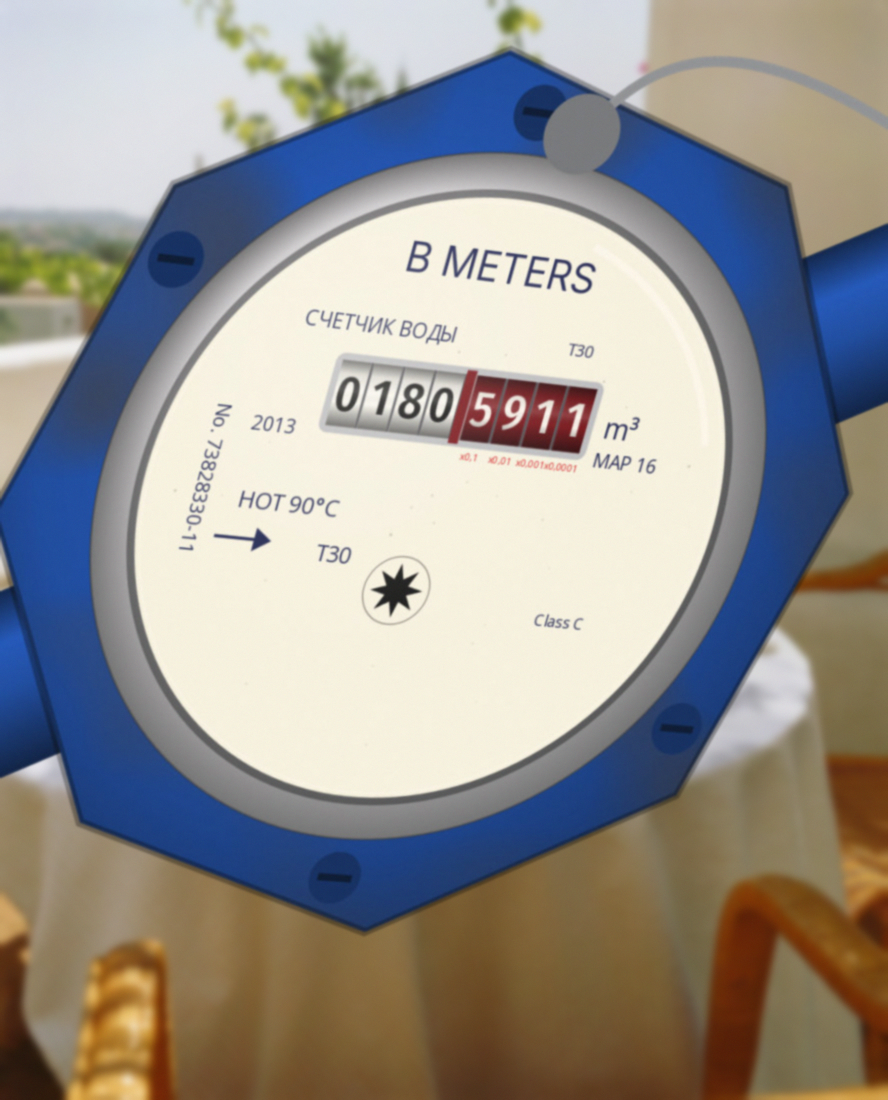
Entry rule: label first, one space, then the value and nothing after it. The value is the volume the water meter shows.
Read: 180.5911 m³
